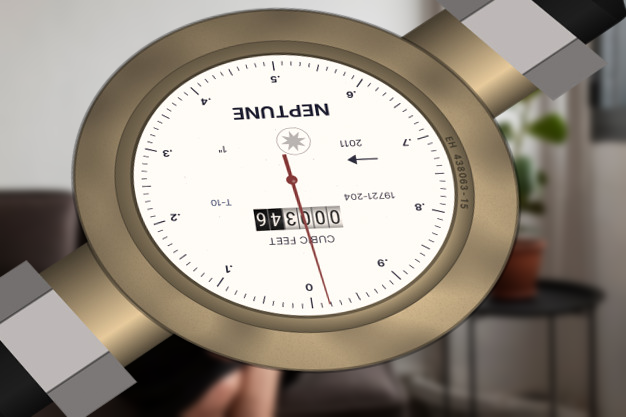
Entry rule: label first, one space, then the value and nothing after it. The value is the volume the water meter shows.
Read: 345.98 ft³
